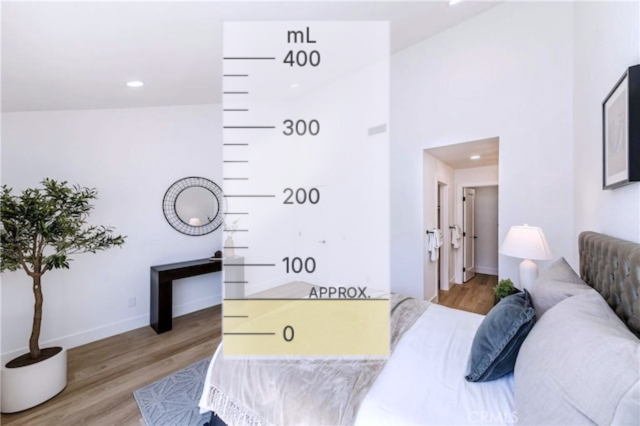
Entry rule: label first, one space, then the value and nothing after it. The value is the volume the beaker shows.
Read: 50 mL
